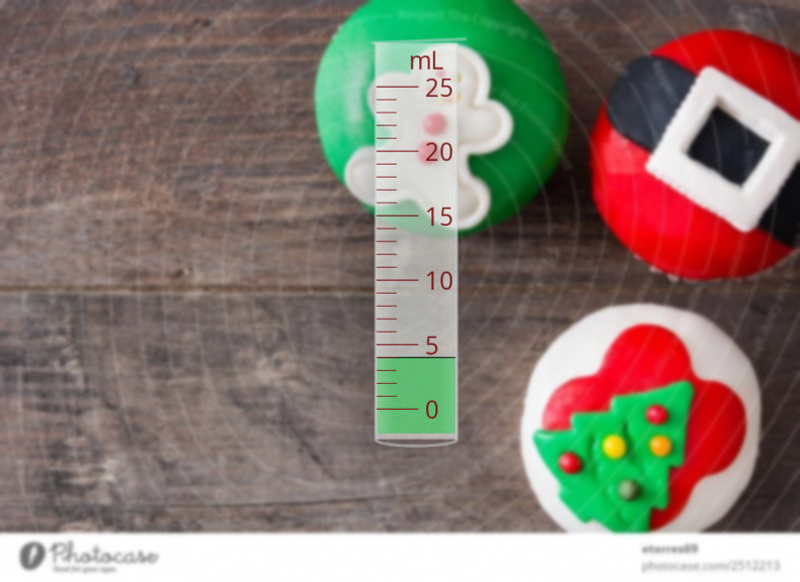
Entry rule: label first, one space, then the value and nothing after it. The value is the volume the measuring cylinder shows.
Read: 4 mL
